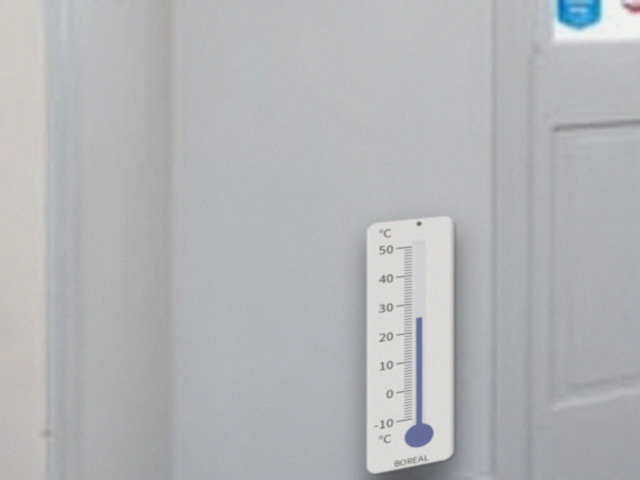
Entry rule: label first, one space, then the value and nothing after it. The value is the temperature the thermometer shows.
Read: 25 °C
